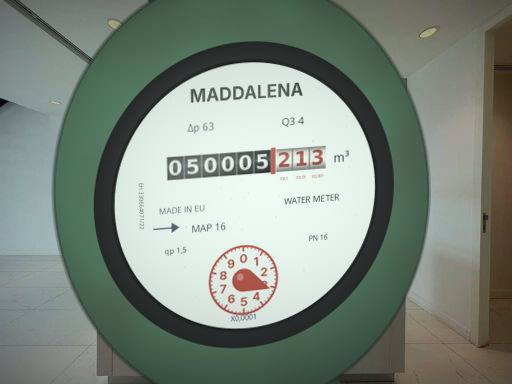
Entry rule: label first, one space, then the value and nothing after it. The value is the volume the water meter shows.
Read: 50005.2133 m³
